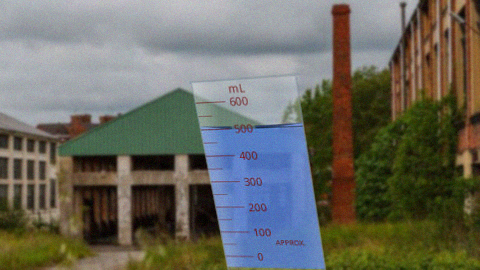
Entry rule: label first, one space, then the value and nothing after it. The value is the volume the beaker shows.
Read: 500 mL
